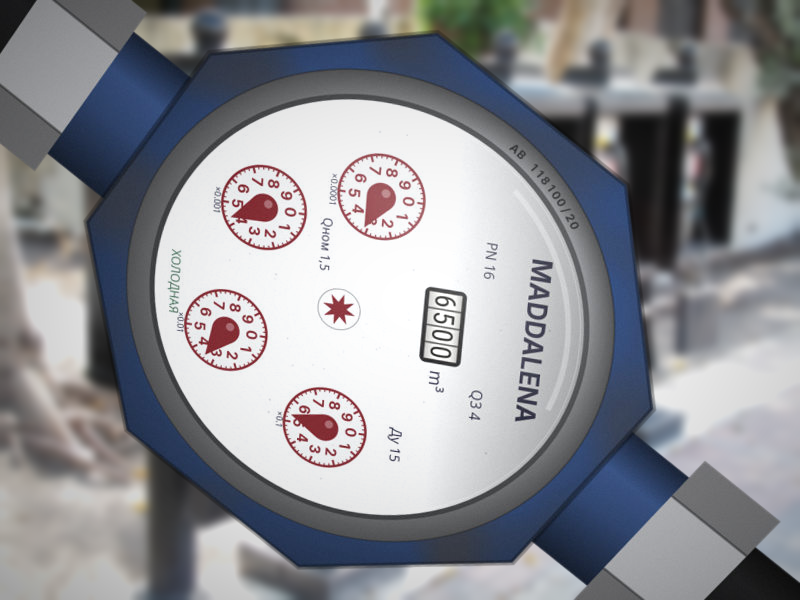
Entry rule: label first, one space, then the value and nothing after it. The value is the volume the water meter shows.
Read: 6500.5343 m³
